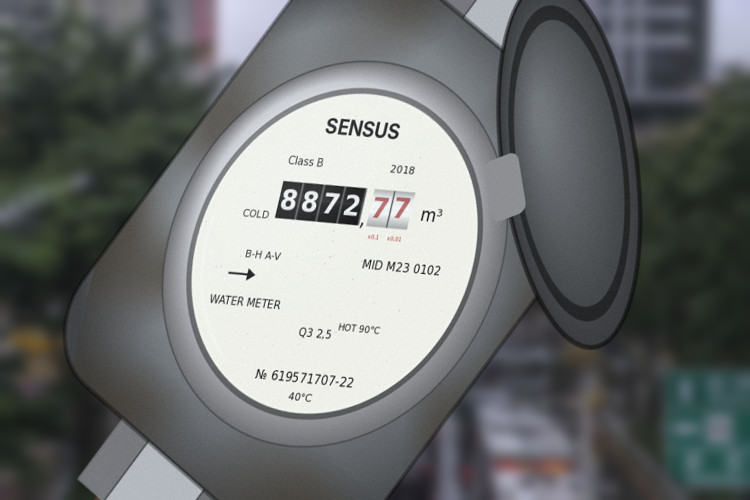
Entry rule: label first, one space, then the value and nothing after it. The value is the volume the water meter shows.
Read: 8872.77 m³
